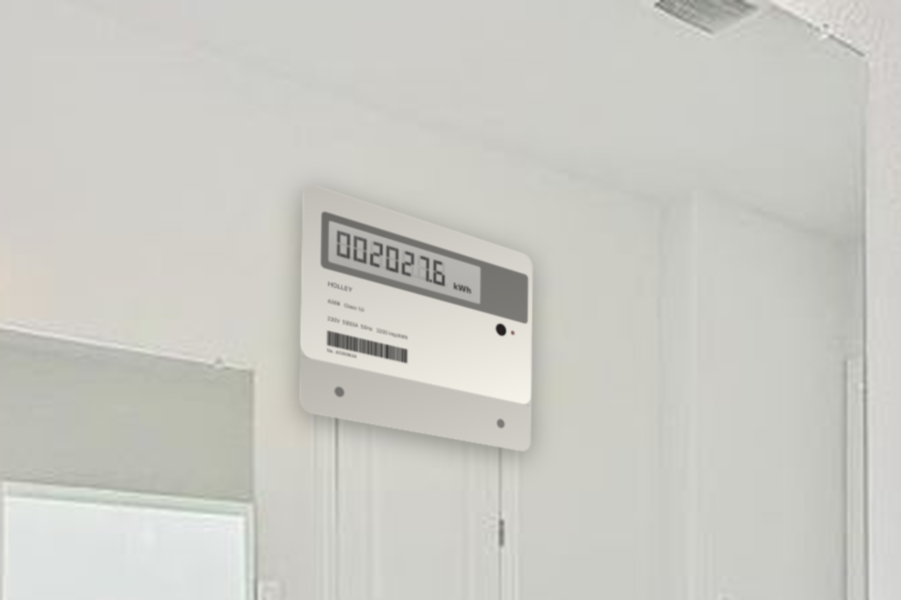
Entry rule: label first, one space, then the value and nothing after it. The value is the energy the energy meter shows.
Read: 2027.6 kWh
